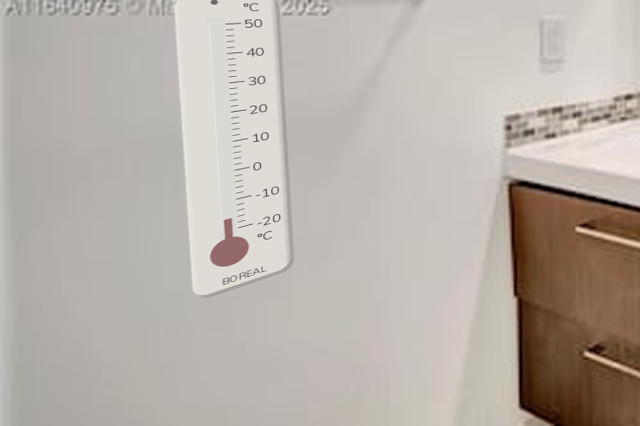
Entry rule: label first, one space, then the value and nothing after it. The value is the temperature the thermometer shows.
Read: -16 °C
